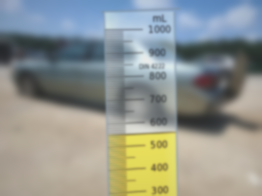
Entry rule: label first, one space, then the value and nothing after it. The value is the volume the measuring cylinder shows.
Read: 550 mL
